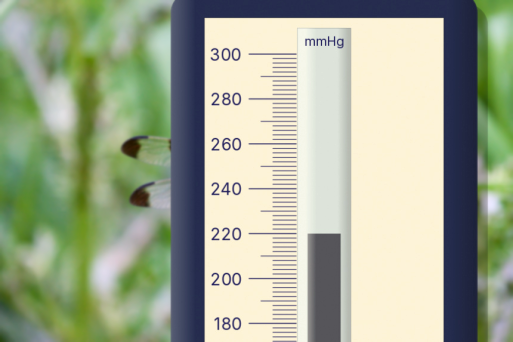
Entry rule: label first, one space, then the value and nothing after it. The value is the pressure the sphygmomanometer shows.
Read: 220 mmHg
